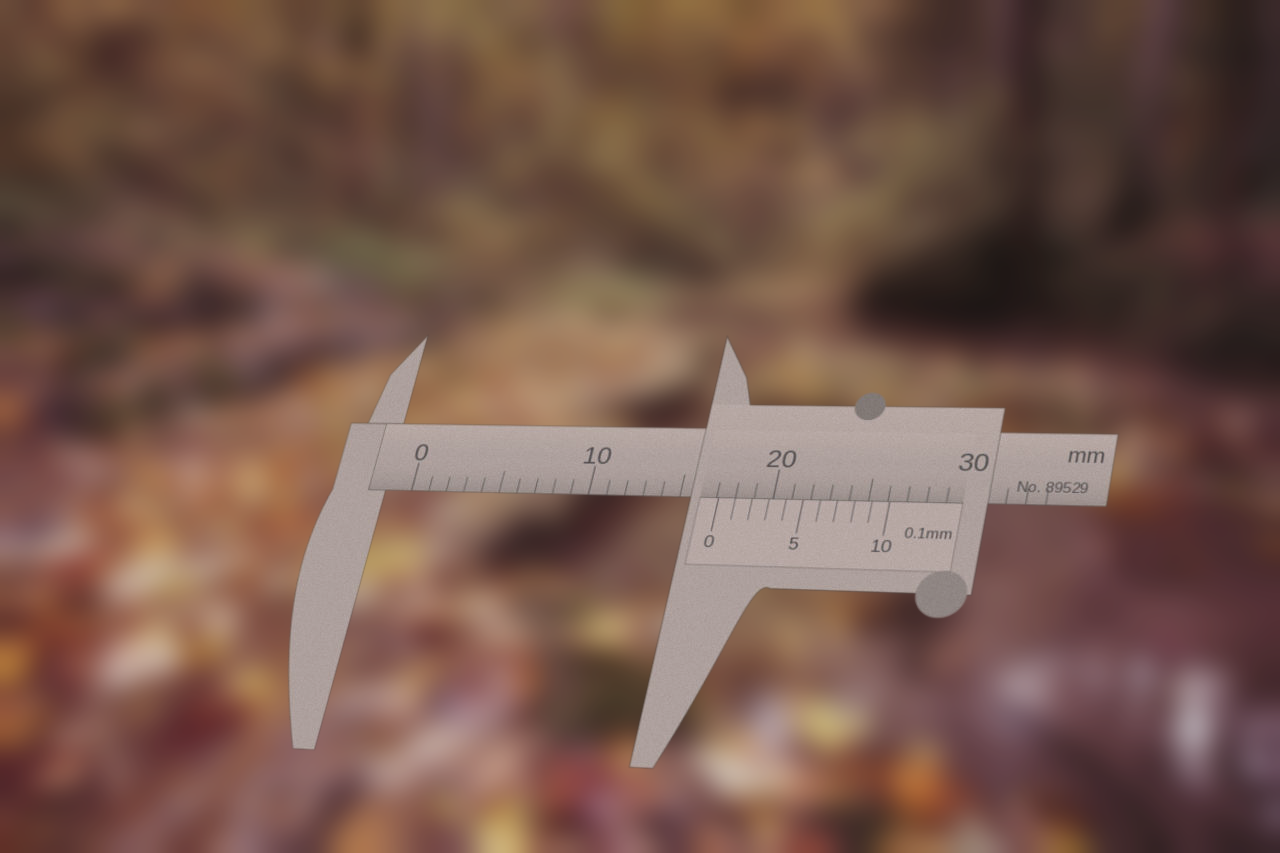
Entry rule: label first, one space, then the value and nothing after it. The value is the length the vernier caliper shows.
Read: 17.1 mm
